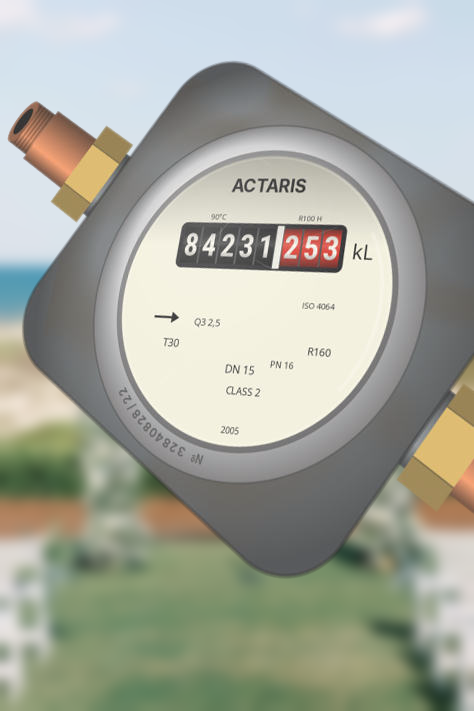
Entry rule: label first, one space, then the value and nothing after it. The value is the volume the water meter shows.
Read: 84231.253 kL
